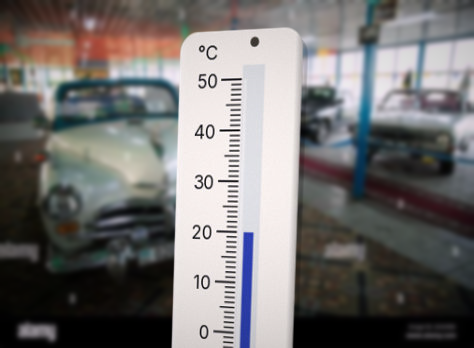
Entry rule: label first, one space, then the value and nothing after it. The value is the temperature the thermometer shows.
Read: 20 °C
